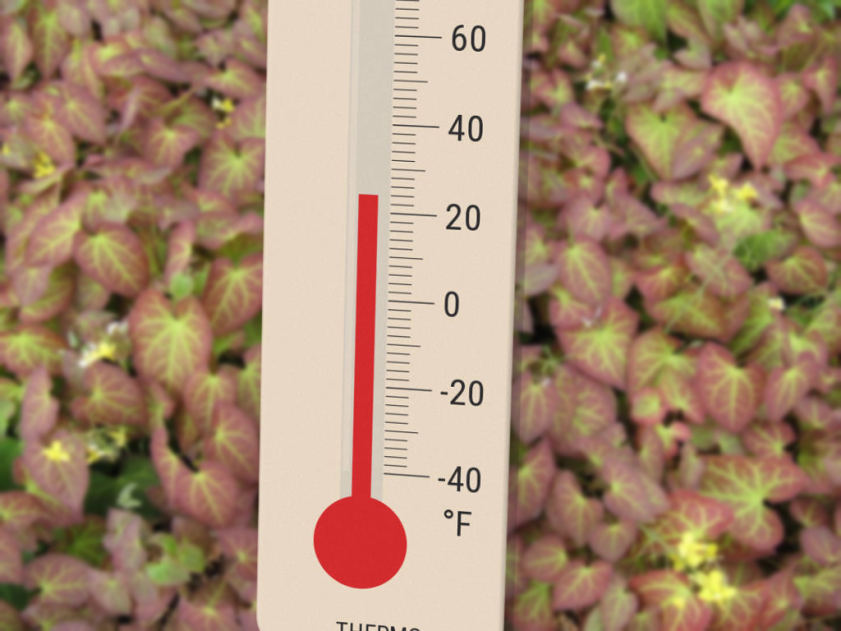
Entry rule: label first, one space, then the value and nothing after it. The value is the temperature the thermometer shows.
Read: 24 °F
